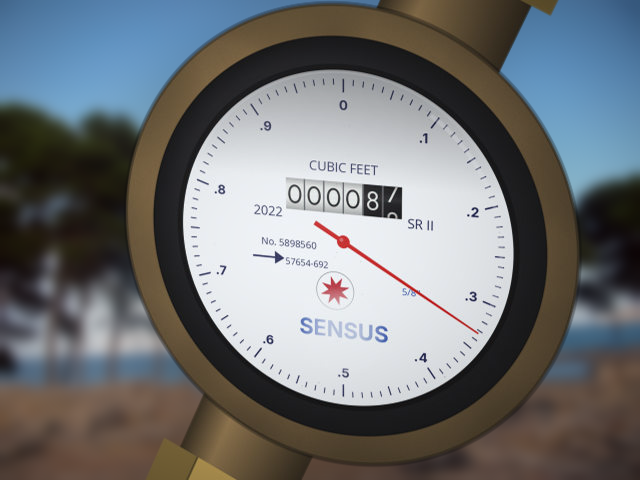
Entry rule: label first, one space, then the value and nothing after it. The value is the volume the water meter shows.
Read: 87.33 ft³
